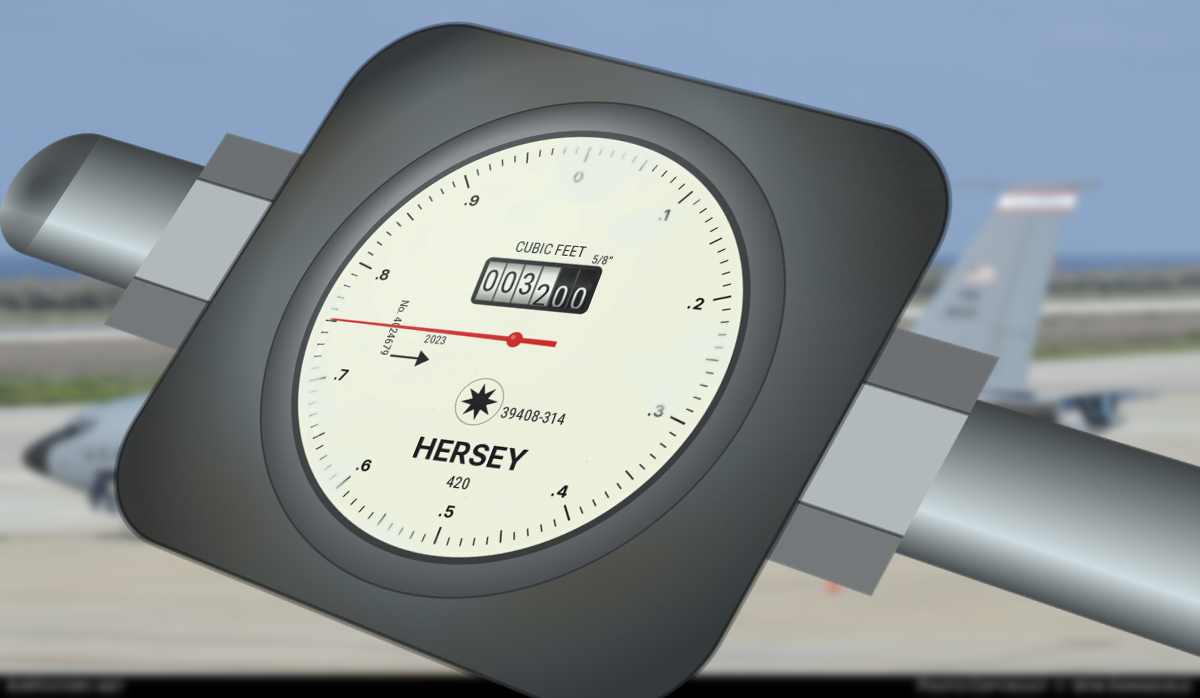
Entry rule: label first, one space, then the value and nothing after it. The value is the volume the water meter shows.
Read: 3199.75 ft³
